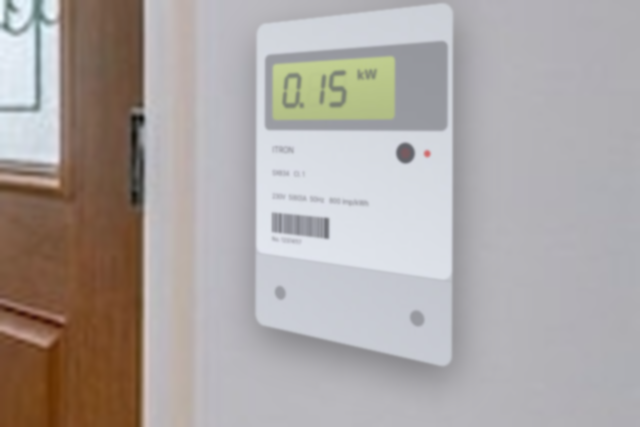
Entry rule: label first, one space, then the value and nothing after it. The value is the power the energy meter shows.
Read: 0.15 kW
